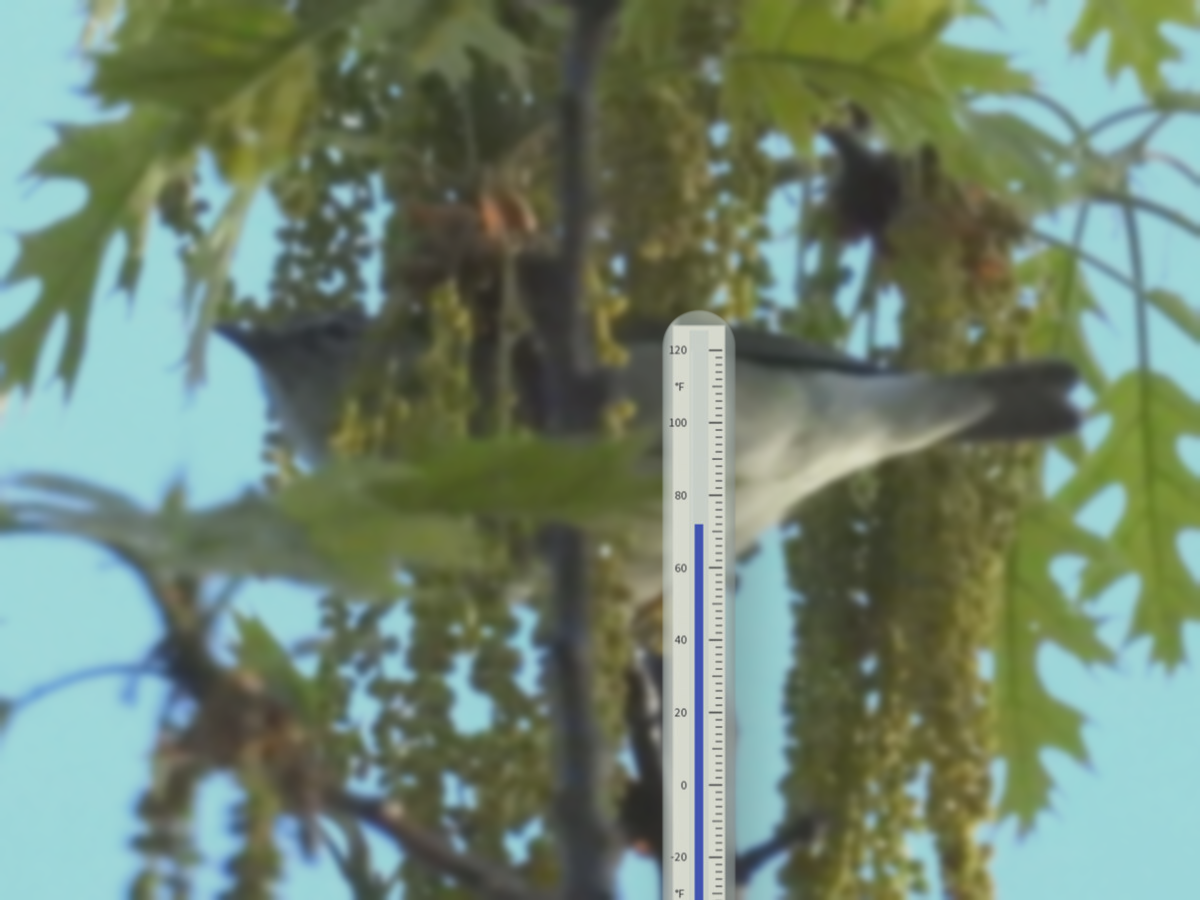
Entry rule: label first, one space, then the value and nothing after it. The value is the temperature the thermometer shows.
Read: 72 °F
